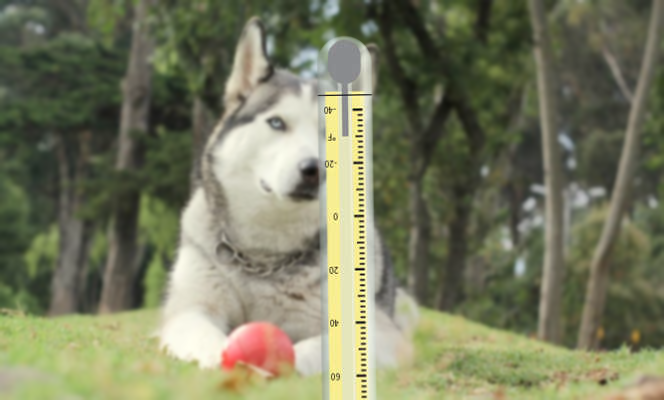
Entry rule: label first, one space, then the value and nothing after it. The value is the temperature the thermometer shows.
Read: -30 °F
